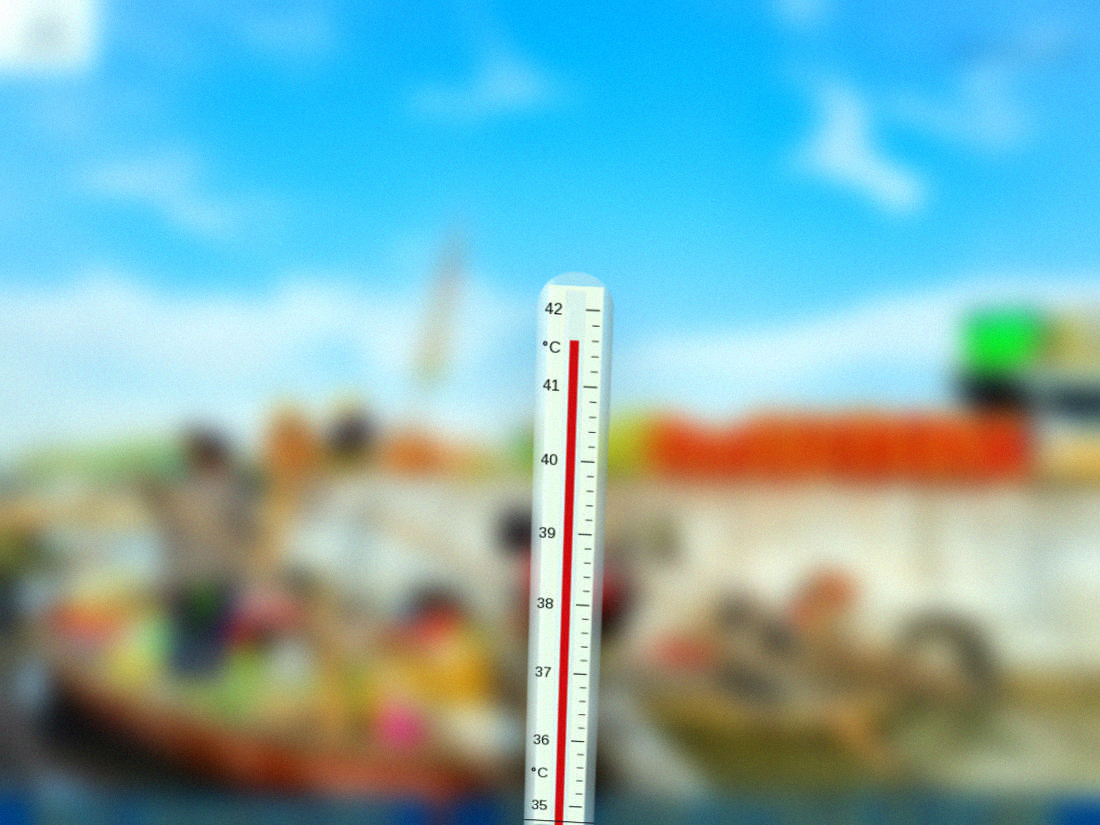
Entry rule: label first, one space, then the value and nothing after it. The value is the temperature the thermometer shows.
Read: 41.6 °C
